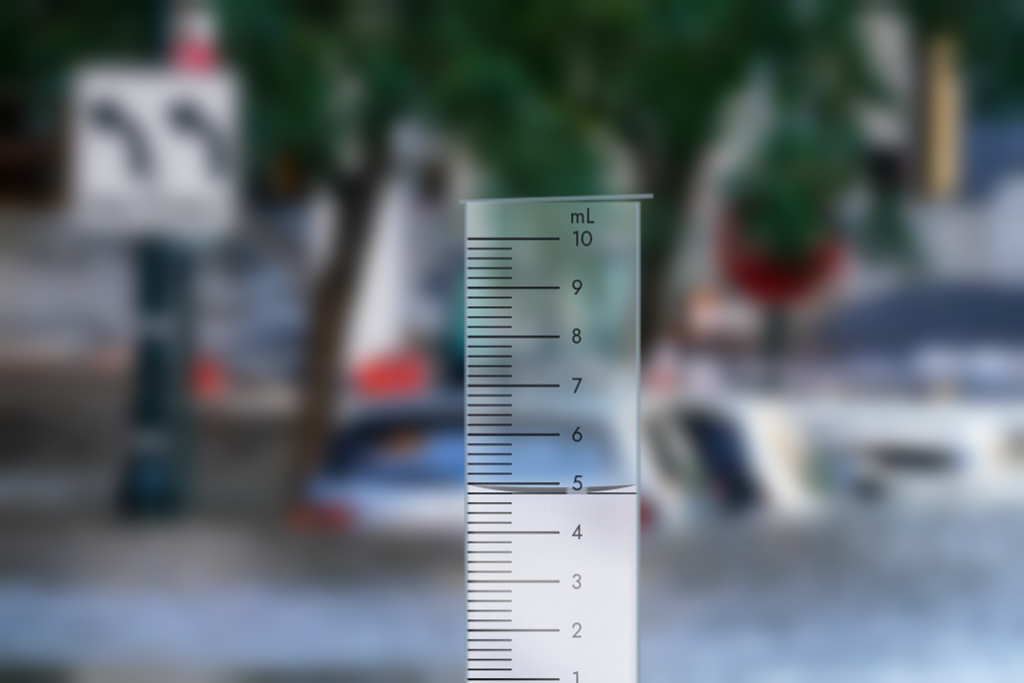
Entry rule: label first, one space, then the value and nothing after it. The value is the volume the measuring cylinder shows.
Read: 4.8 mL
